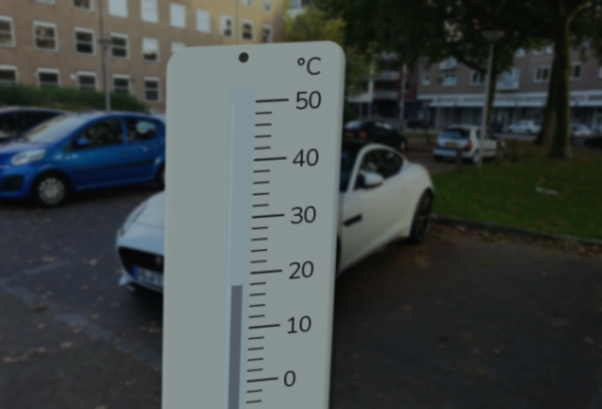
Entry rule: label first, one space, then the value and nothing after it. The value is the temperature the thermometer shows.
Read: 18 °C
